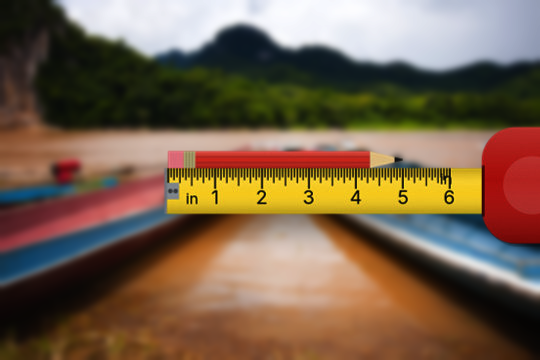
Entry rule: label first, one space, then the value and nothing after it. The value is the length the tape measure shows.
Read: 5 in
